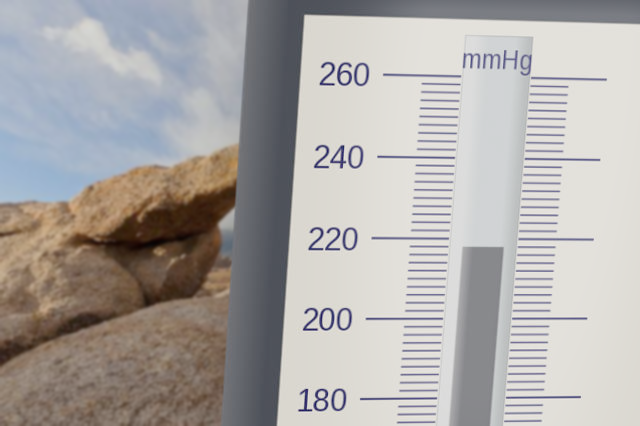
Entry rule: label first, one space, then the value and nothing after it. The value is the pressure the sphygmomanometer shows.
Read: 218 mmHg
